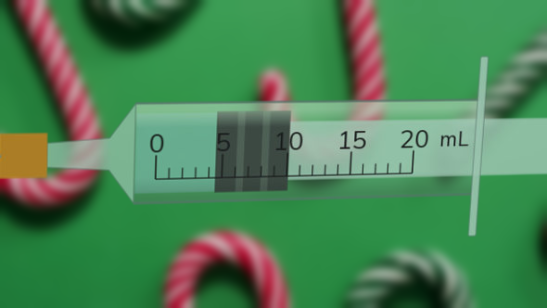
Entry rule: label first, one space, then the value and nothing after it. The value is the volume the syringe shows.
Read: 4.5 mL
